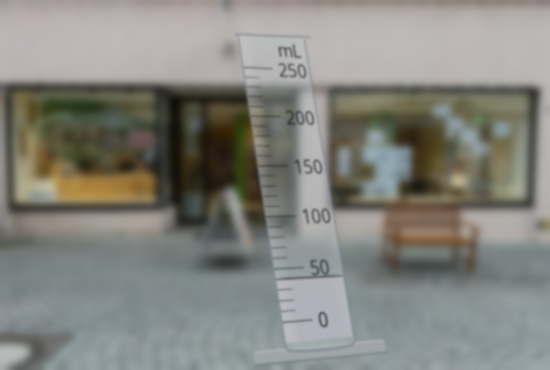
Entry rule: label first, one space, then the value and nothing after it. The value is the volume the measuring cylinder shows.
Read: 40 mL
